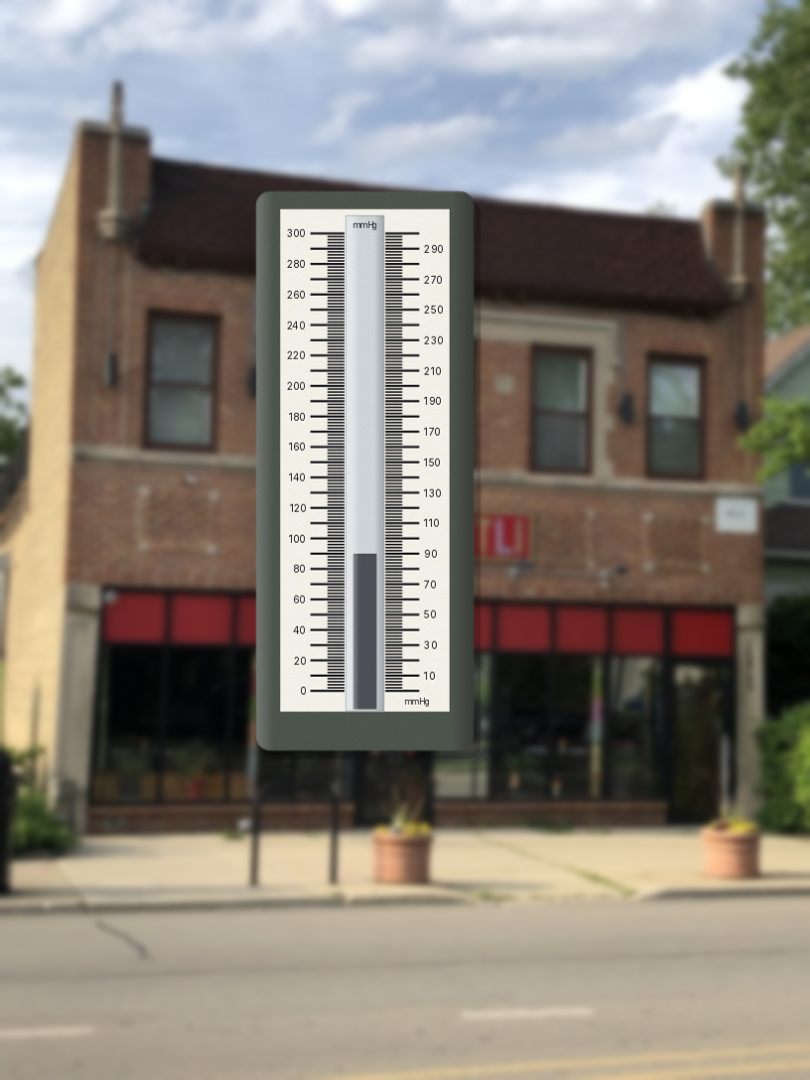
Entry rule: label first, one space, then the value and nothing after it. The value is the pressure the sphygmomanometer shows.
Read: 90 mmHg
